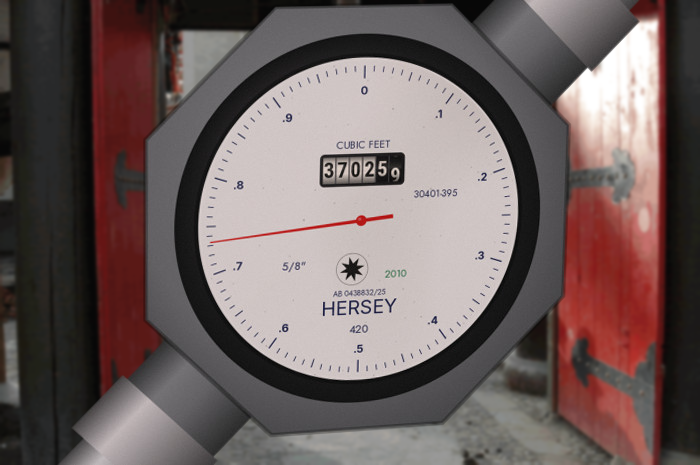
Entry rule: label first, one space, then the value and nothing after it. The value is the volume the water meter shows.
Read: 370258.73 ft³
